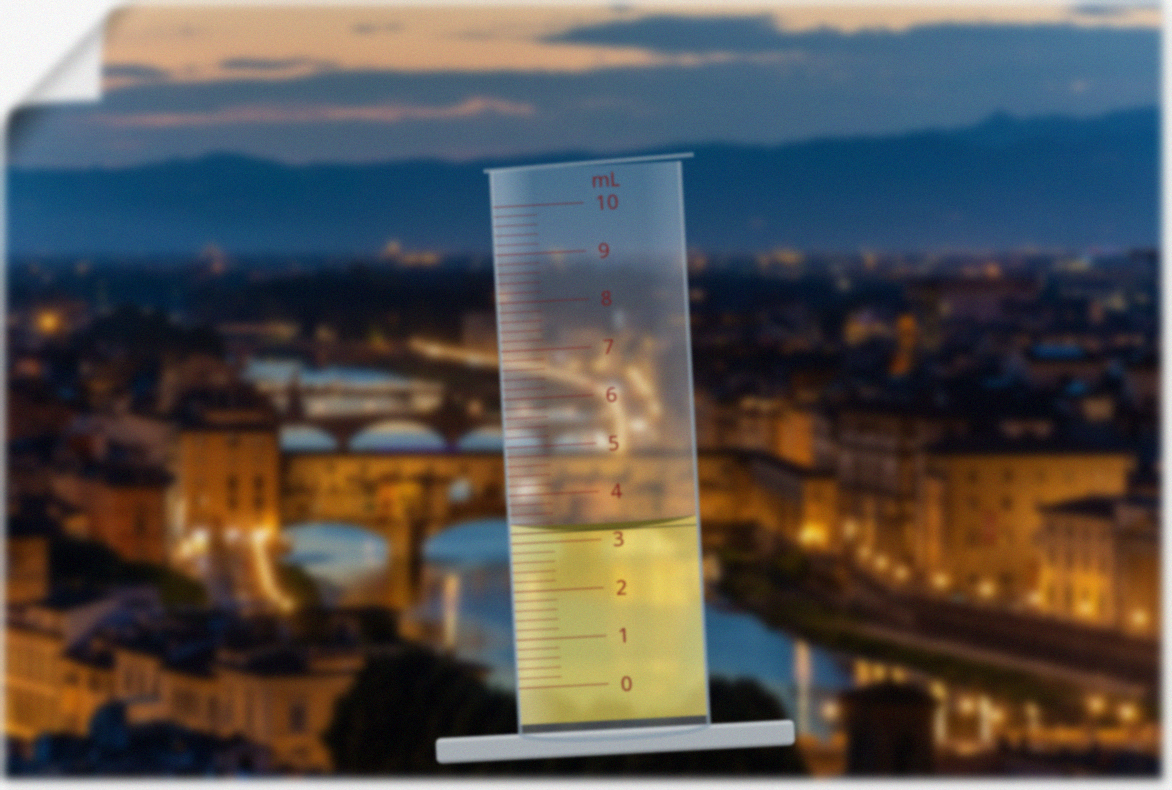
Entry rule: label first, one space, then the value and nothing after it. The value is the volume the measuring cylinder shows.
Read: 3.2 mL
